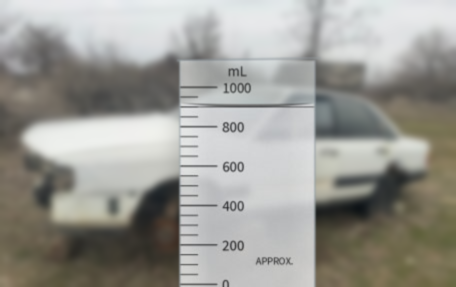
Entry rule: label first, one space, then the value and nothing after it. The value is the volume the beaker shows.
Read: 900 mL
